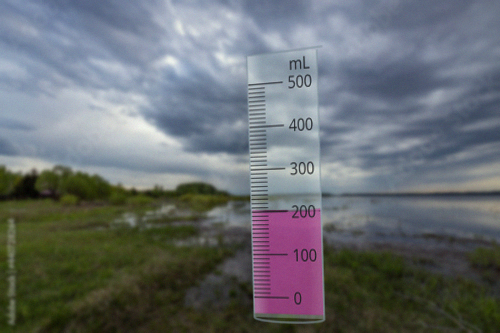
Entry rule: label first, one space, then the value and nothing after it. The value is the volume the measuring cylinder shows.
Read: 200 mL
